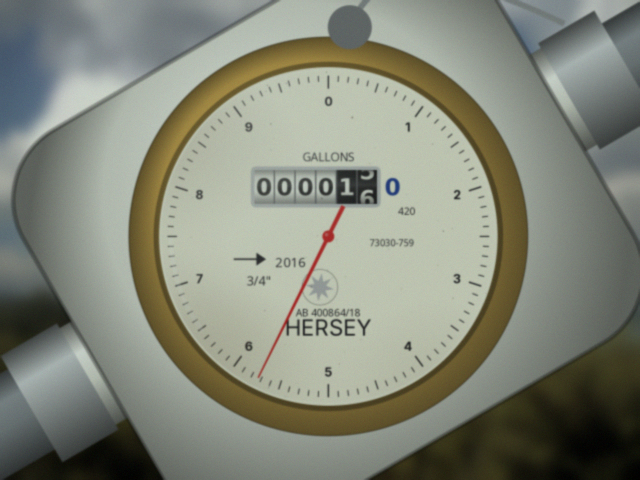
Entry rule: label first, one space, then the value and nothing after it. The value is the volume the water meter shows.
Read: 155.7 gal
